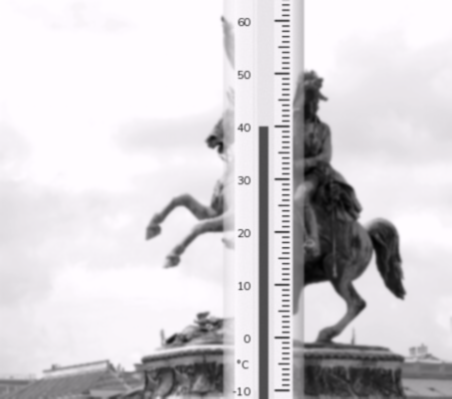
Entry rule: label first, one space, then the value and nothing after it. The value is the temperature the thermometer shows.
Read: 40 °C
